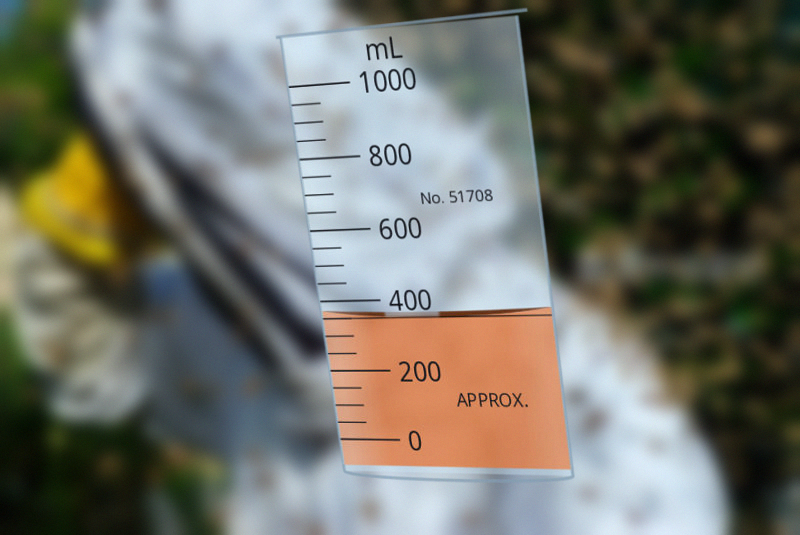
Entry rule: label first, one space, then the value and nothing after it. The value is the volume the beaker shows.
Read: 350 mL
